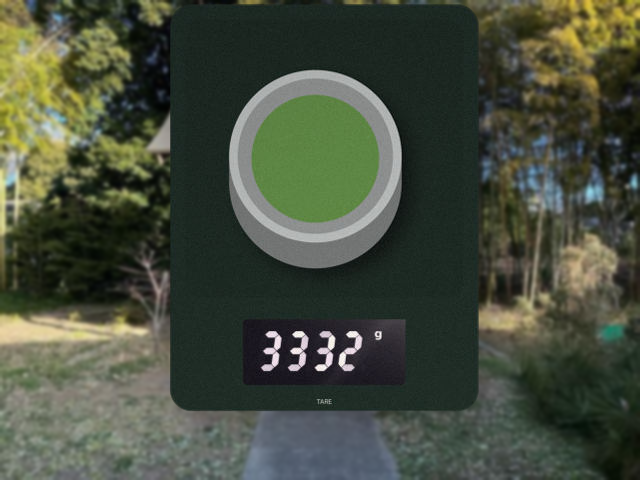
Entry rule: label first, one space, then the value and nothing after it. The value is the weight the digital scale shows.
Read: 3332 g
